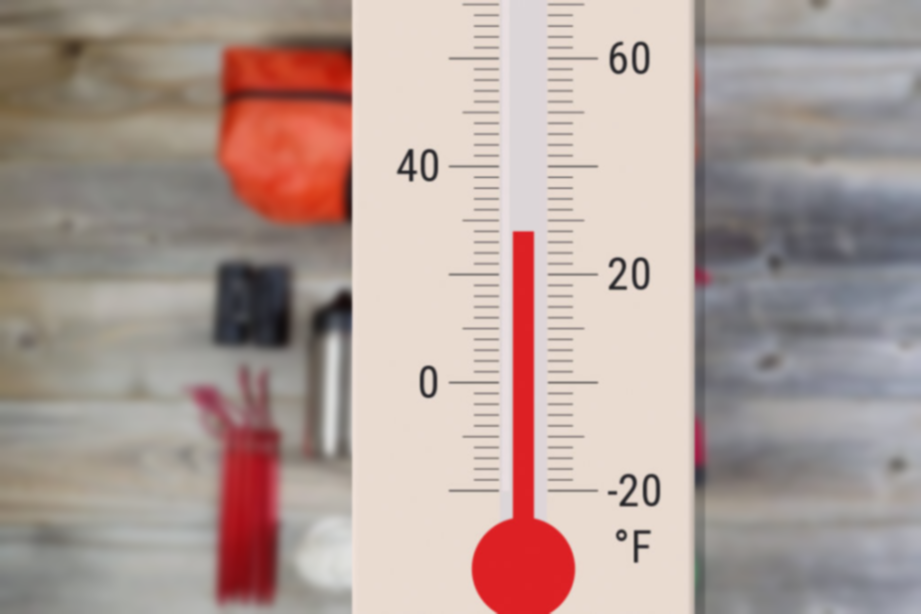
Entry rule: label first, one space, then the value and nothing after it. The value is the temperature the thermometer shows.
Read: 28 °F
